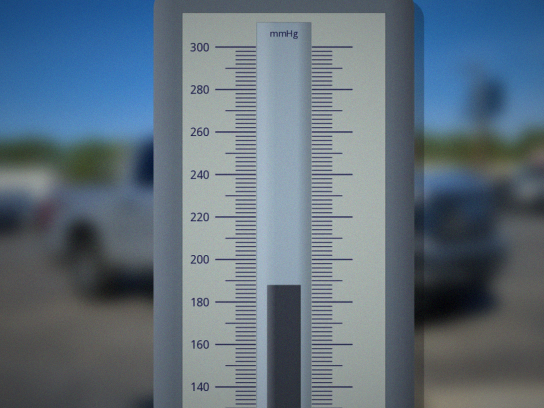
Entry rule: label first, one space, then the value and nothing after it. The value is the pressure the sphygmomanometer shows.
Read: 188 mmHg
